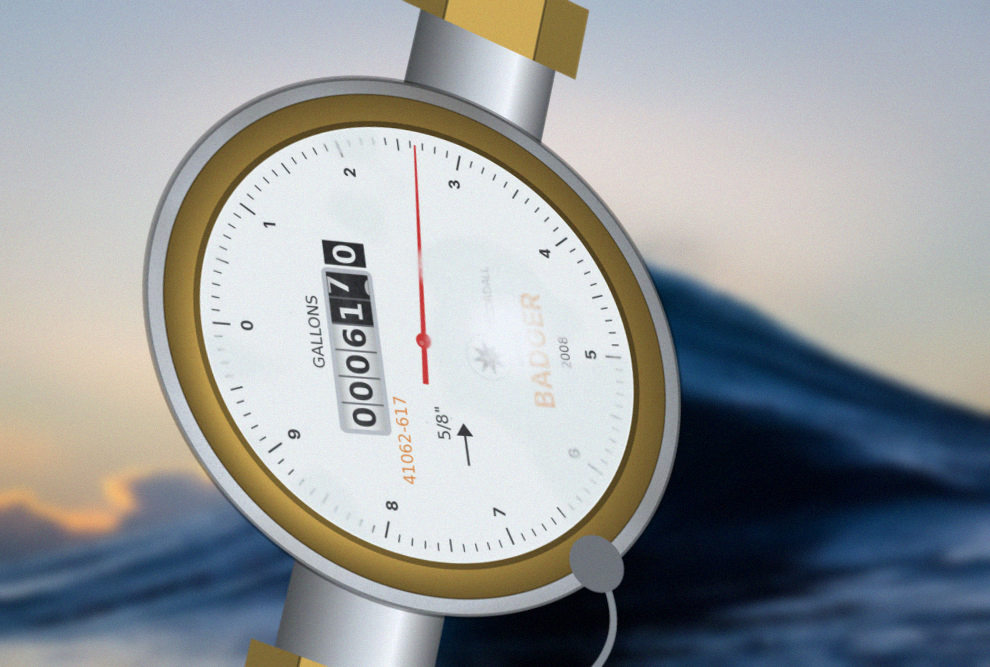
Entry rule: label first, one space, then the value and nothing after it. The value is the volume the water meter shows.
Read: 6172.6 gal
